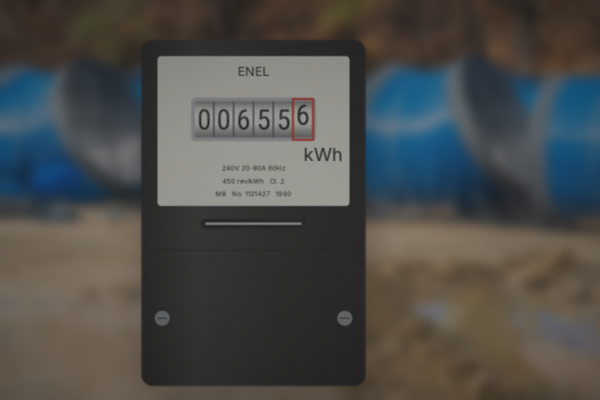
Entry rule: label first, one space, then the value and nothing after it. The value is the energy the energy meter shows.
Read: 655.6 kWh
